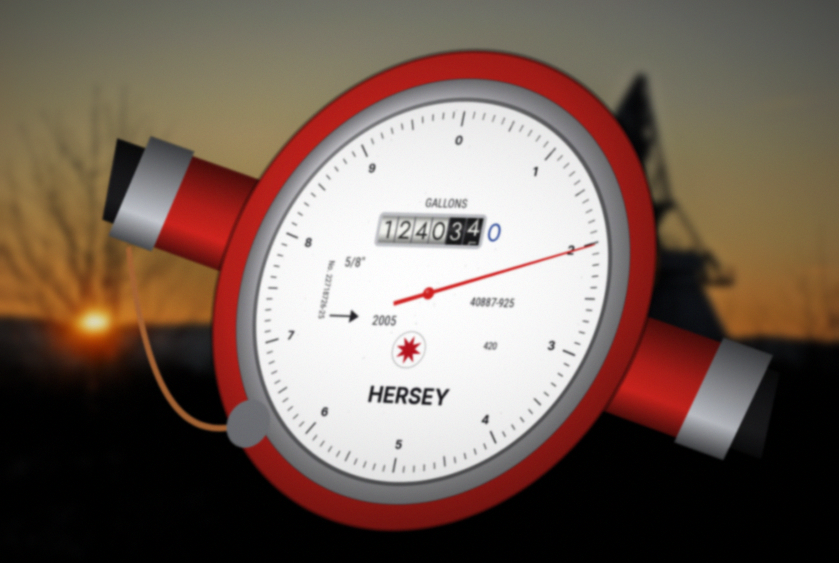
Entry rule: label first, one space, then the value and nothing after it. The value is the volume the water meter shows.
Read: 1240342.0 gal
